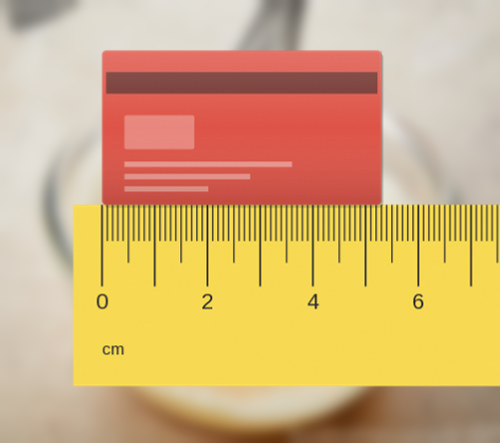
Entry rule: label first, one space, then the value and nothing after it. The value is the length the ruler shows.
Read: 5.3 cm
